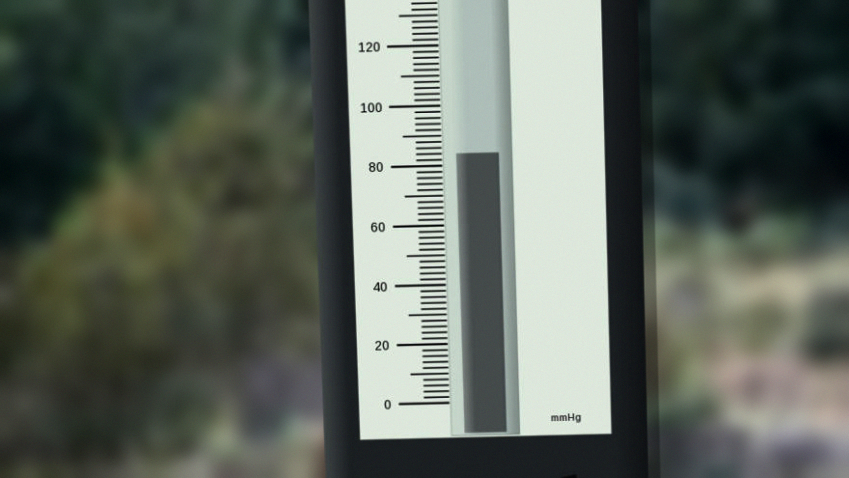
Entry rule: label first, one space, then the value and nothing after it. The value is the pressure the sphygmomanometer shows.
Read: 84 mmHg
